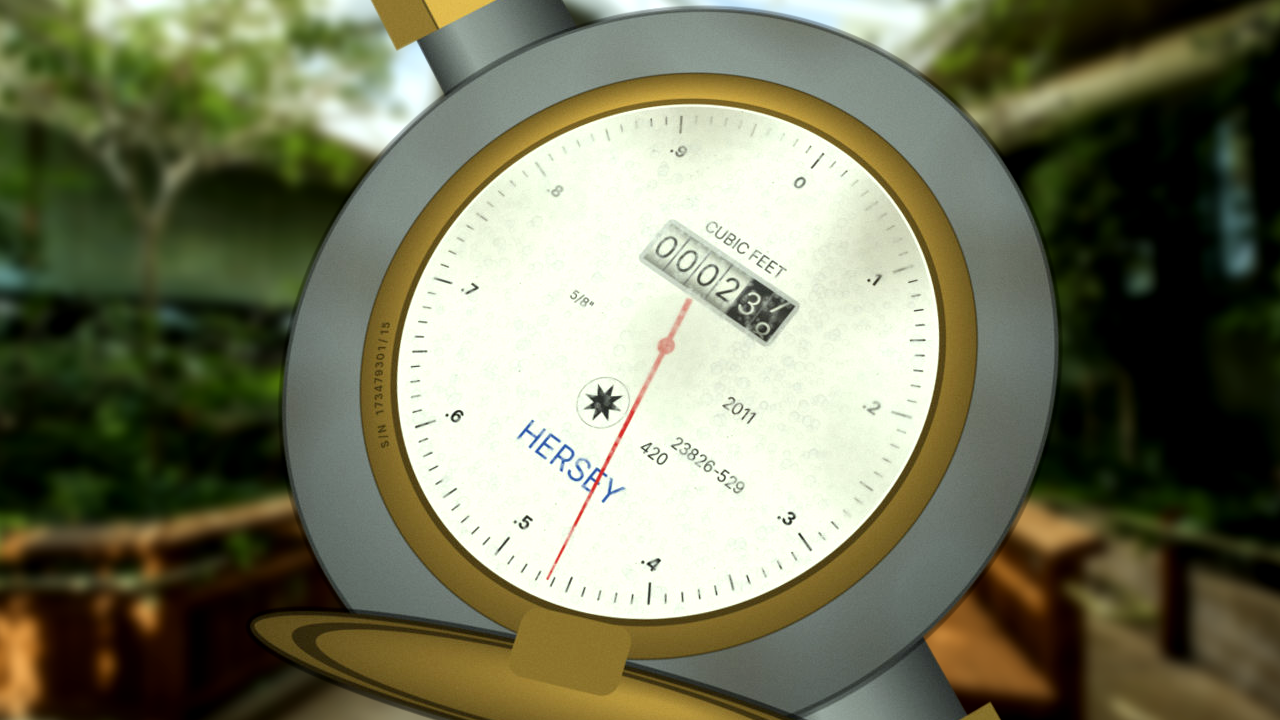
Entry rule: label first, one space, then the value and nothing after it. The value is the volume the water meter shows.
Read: 237.46 ft³
